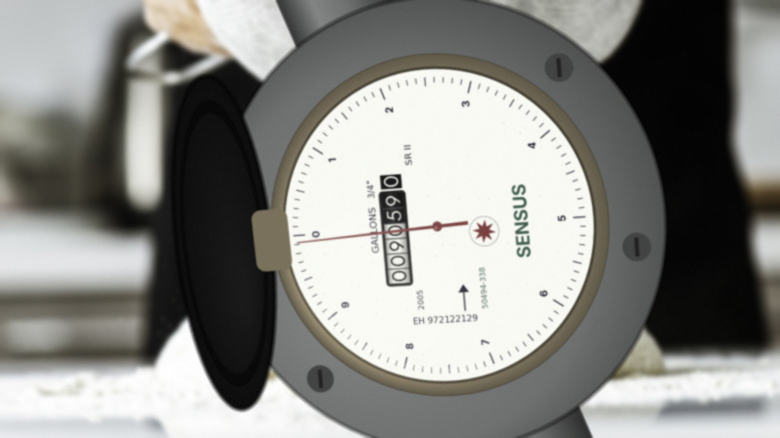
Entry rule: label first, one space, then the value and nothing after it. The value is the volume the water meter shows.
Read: 90589.9 gal
